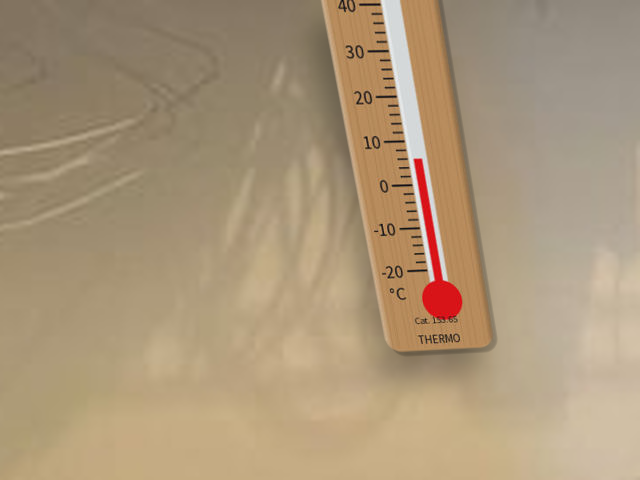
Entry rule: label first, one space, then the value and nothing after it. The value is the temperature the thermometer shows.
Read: 6 °C
